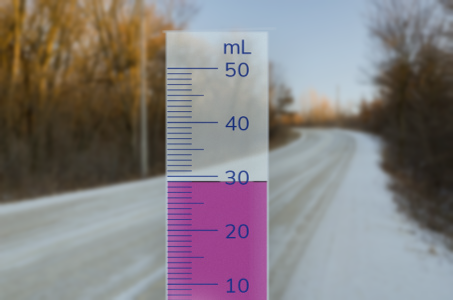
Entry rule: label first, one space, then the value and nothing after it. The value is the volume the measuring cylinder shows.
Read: 29 mL
